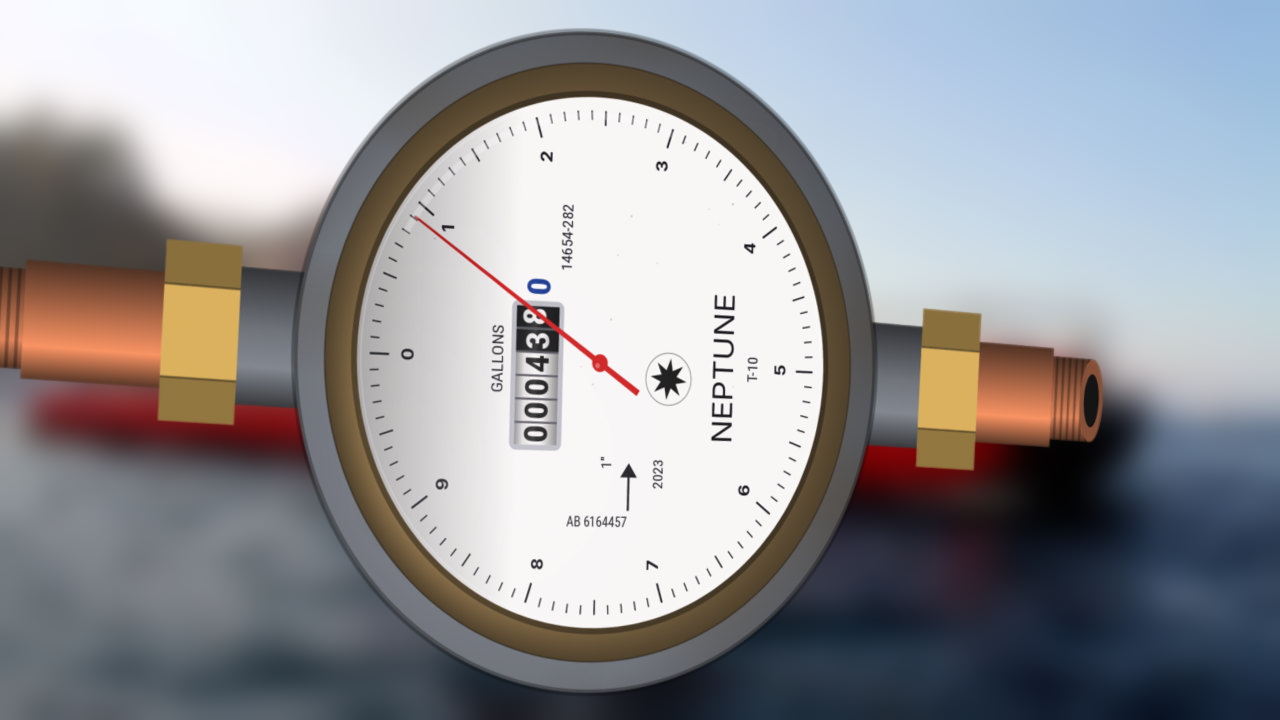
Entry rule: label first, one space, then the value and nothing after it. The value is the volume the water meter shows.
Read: 4380.9 gal
